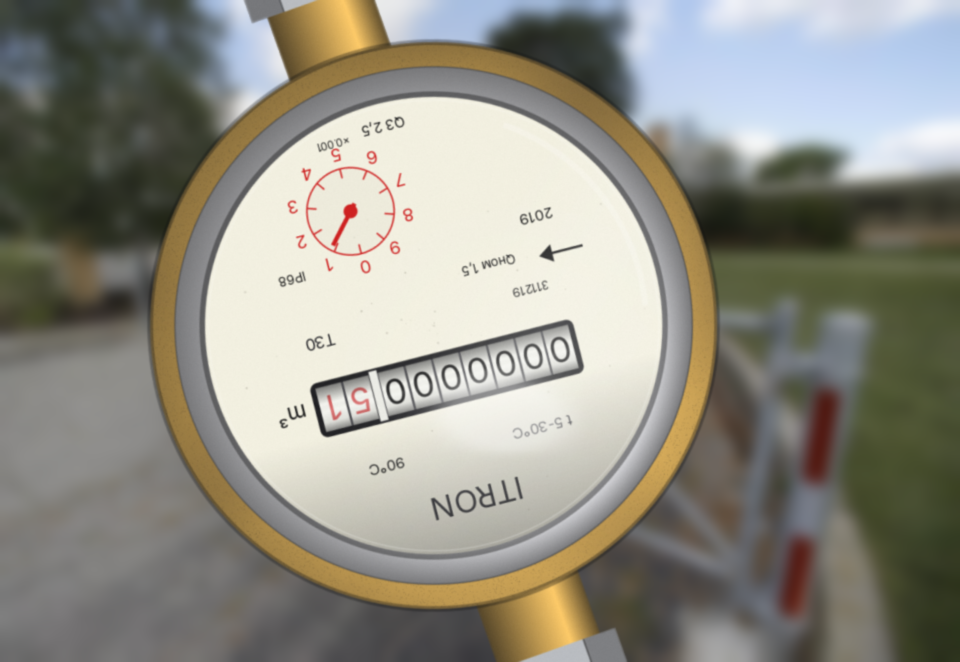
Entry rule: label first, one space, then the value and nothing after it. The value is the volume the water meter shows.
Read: 0.511 m³
